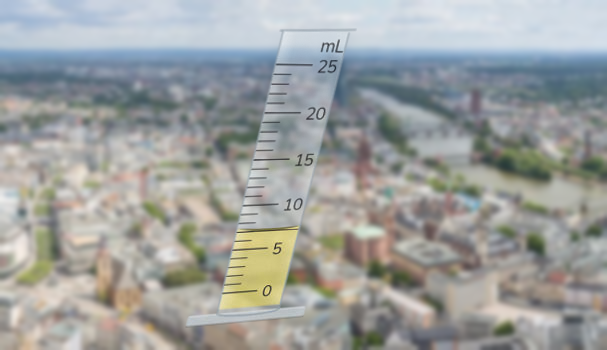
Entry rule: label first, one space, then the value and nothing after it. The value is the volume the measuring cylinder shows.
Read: 7 mL
